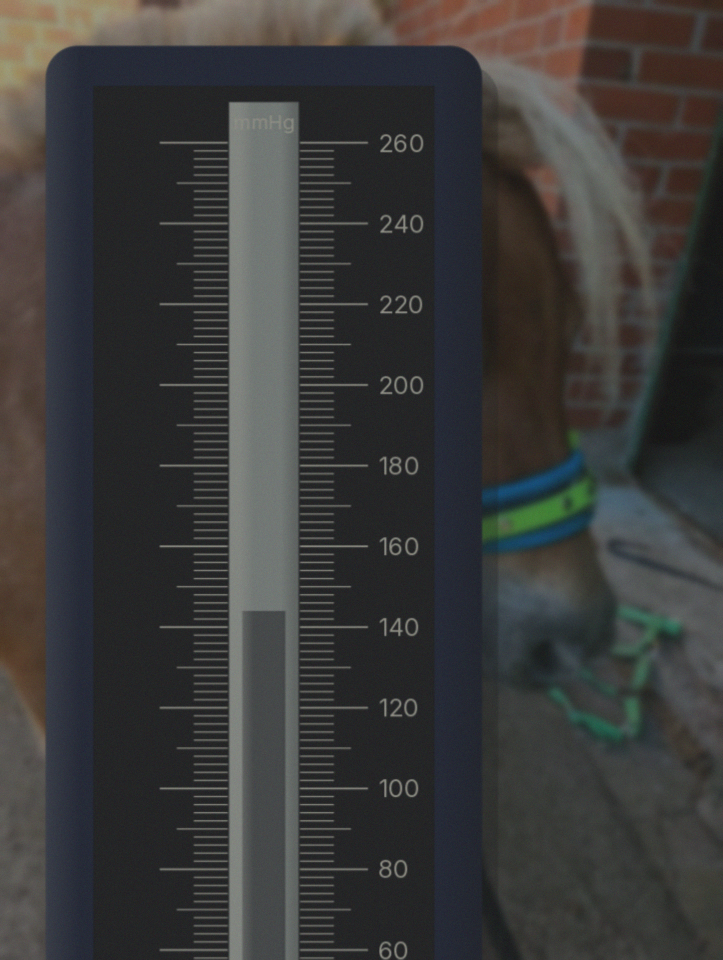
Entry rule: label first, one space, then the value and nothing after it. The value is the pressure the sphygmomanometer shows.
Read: 144 mmHg
